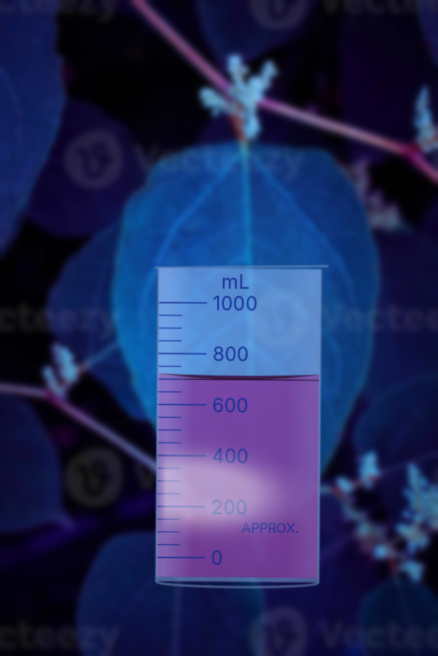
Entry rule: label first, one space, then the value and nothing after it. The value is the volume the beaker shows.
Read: 700 mL
